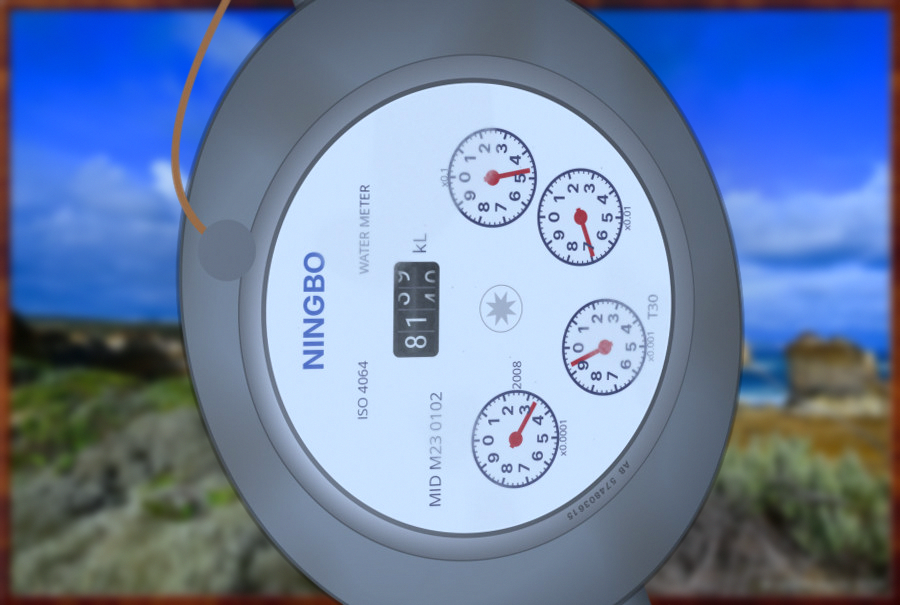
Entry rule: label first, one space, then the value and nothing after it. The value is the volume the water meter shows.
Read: 8139.4693 kL
